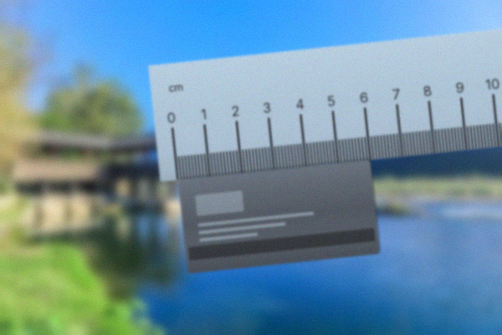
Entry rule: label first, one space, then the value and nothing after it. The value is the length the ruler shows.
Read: 6 cm
